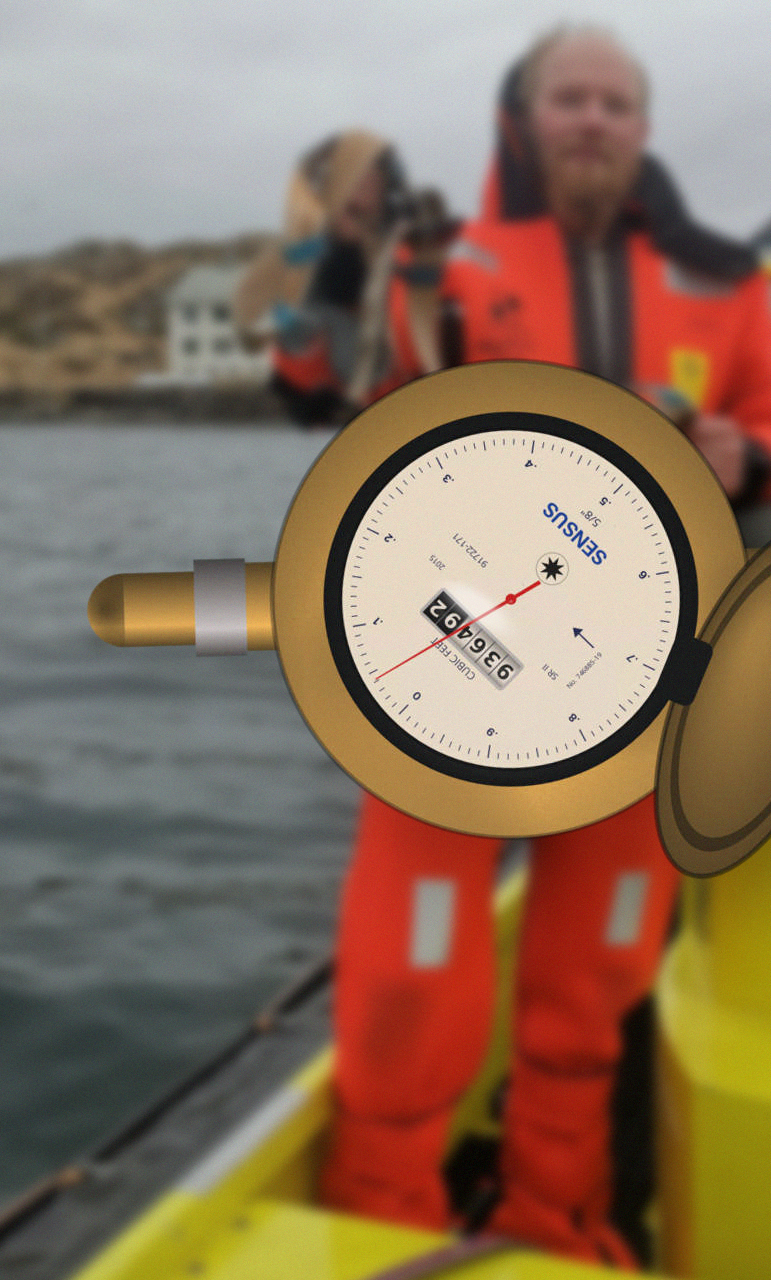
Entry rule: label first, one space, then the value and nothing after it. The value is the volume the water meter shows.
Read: 936492.04 ft³
